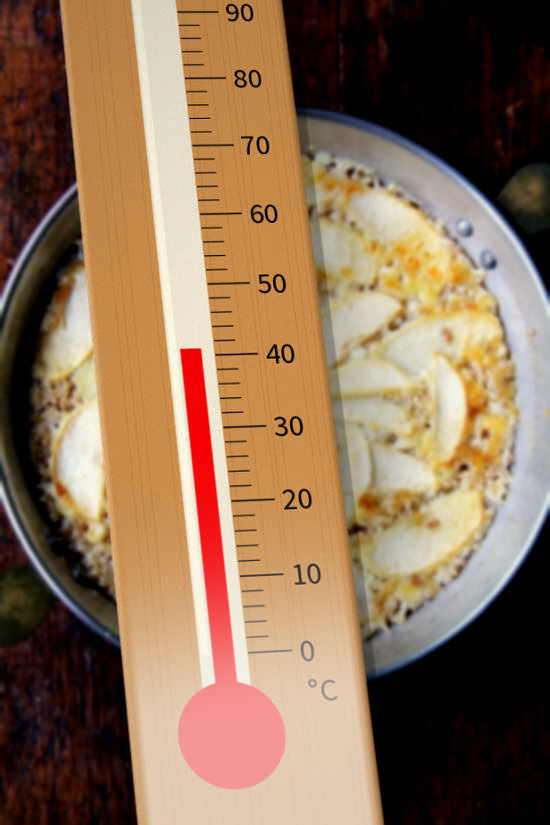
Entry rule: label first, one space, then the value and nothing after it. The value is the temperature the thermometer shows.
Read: 41 °C
